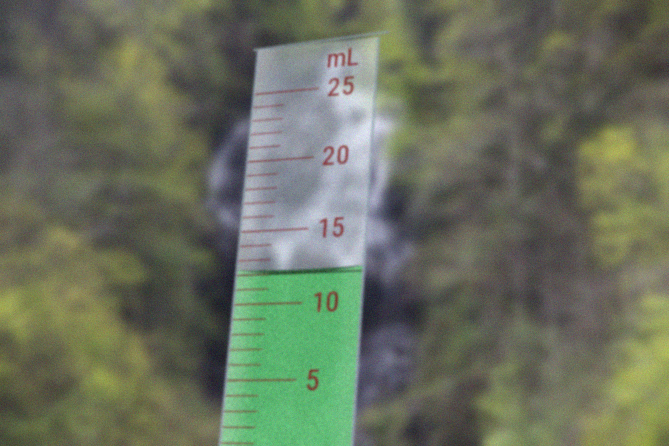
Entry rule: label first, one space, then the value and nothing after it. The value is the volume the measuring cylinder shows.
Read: 12 mL
